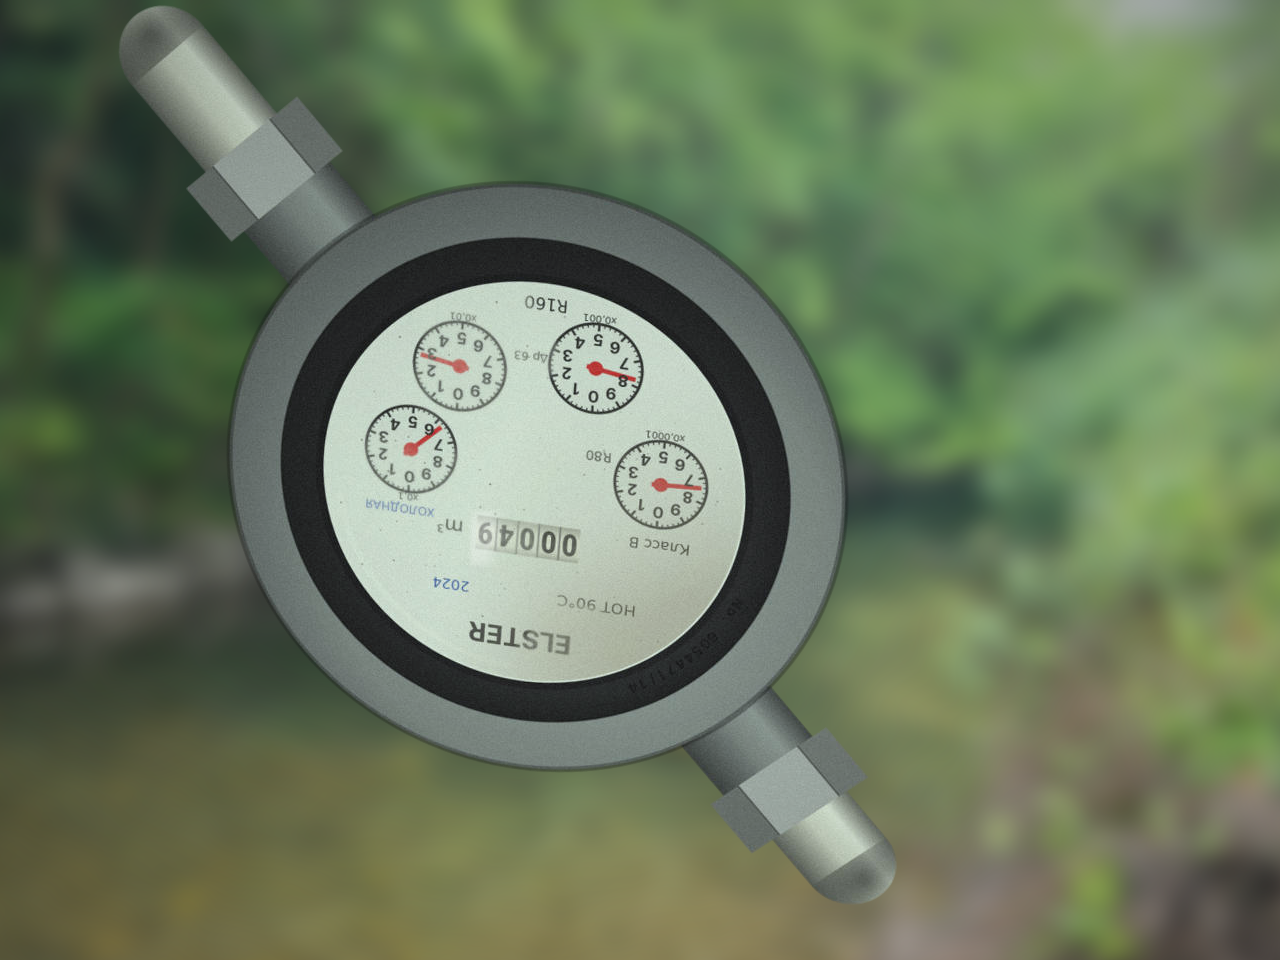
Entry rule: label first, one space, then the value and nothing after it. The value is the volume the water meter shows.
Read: 49.6277 m³
